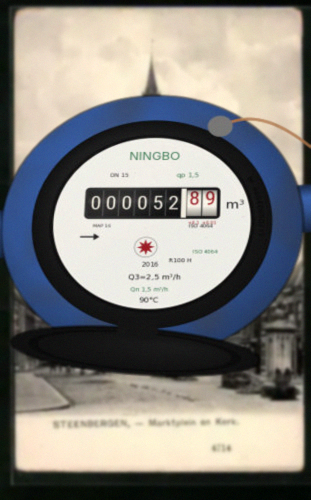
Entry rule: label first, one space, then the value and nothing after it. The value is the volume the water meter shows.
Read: 52.89 m³
